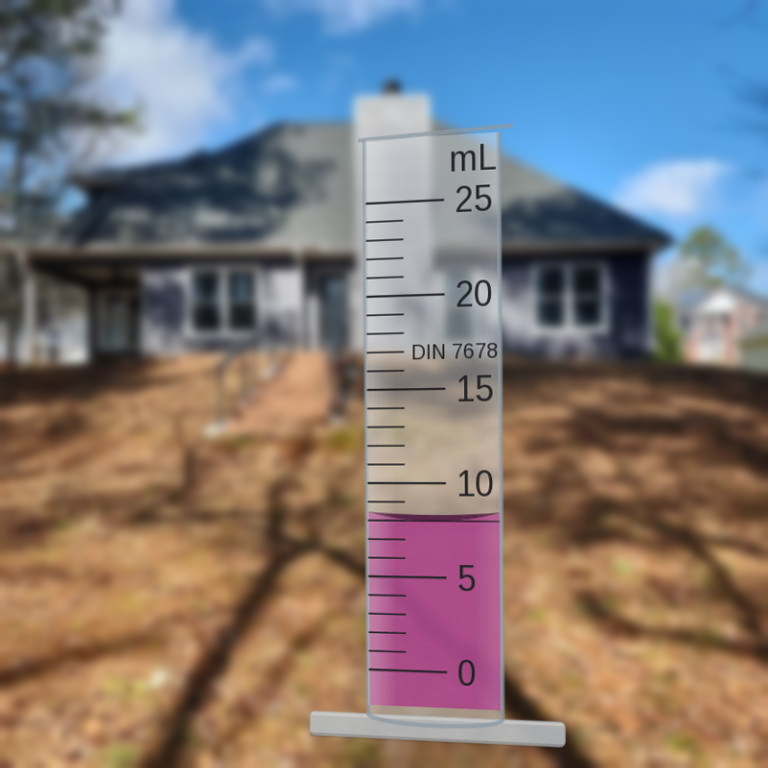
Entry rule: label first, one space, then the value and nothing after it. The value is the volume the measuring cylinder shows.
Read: 8 mL
